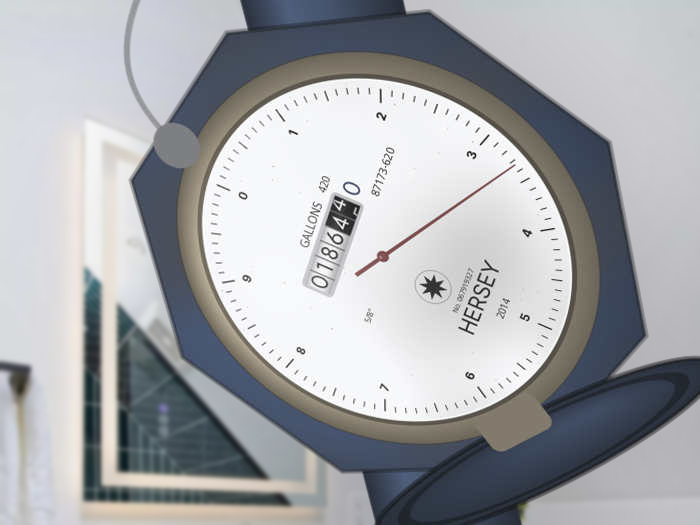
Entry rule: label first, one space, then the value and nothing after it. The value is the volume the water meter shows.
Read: 186443.3 gal
